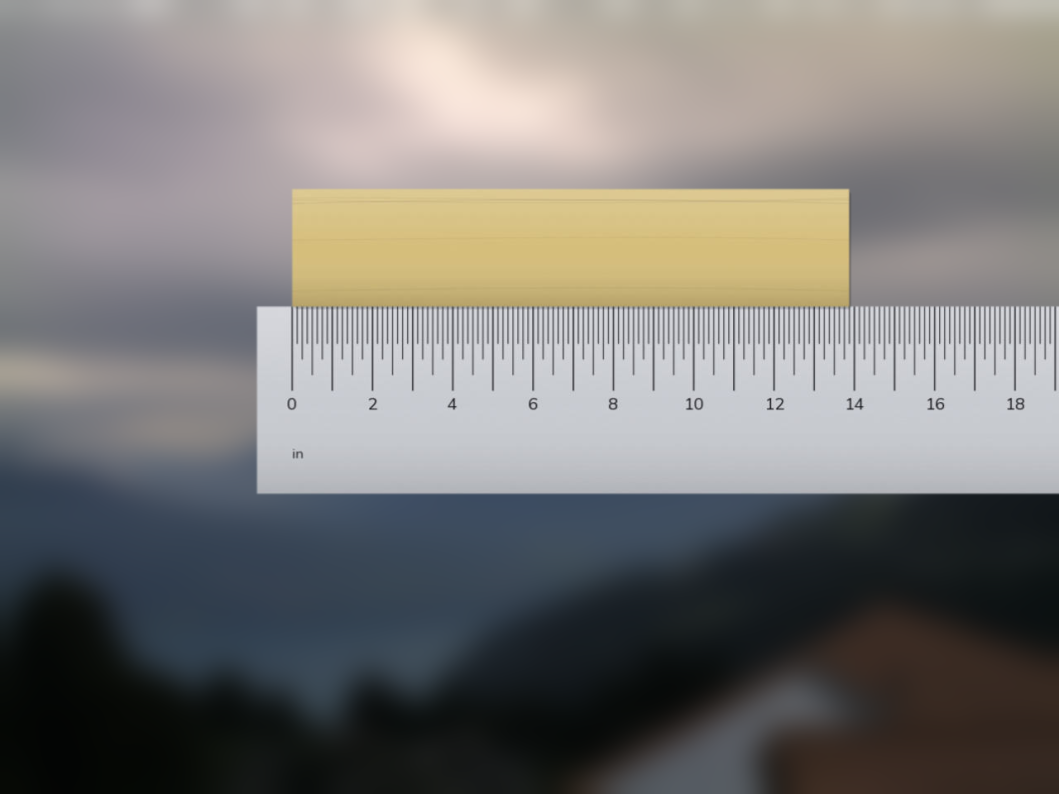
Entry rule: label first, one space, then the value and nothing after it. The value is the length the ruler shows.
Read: 13.875 in
